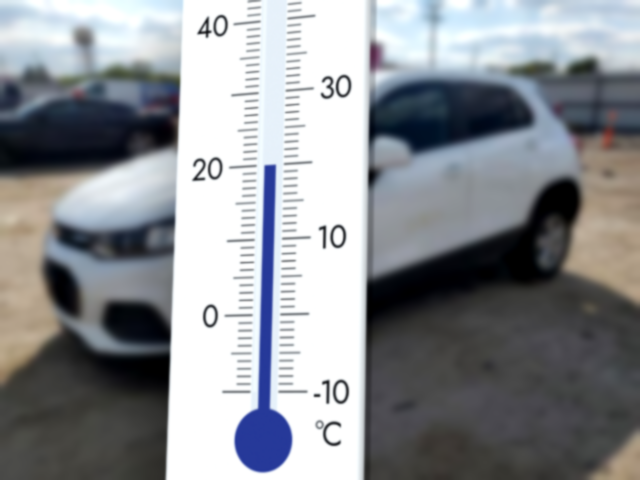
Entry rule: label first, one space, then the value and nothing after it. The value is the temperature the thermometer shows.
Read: 20 °C
